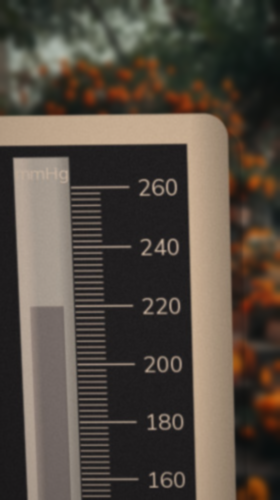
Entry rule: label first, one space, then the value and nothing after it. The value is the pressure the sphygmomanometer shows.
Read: 220 mmHg
